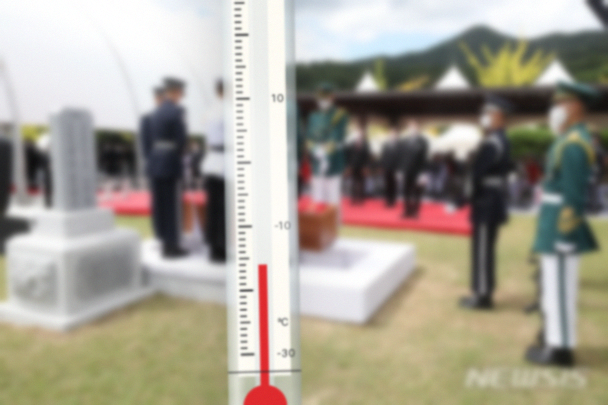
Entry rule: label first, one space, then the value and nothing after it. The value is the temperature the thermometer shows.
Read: -16 °C
